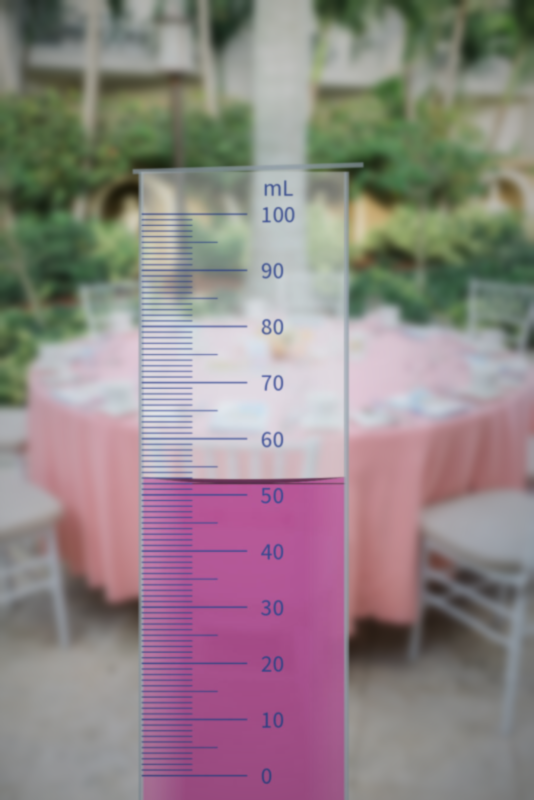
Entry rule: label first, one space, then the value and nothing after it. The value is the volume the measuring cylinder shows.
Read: 52 mL
